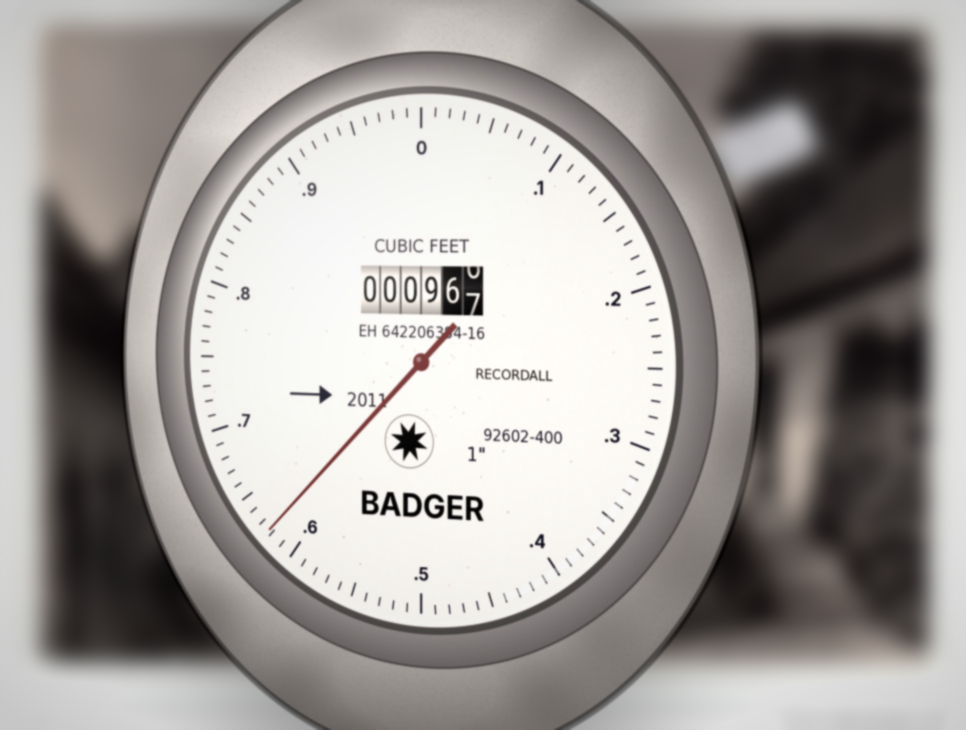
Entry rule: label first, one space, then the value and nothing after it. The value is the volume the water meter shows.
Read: 966.62 ft³
